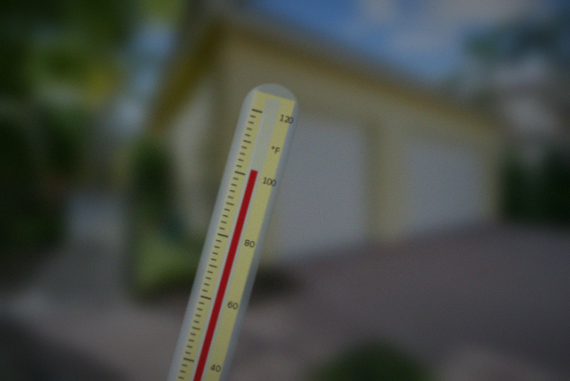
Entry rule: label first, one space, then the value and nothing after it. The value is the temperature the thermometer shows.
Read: 102 °F
